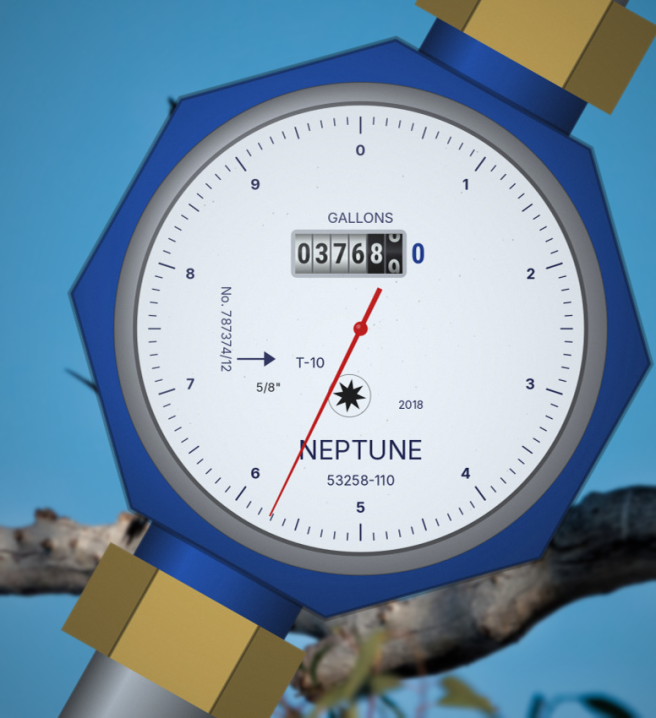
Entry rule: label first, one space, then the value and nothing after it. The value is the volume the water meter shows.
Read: 376885.7 gal
